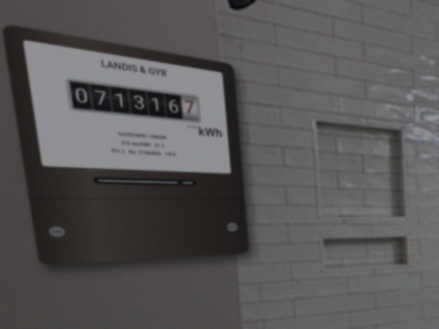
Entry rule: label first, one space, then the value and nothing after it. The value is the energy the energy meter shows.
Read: 71316.7 kWh
